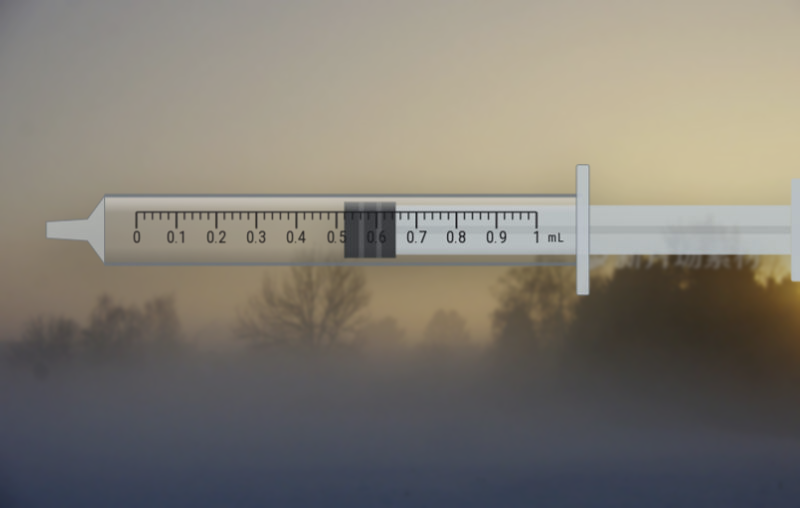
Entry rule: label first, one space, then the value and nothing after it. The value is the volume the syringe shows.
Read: 0.52 mL
